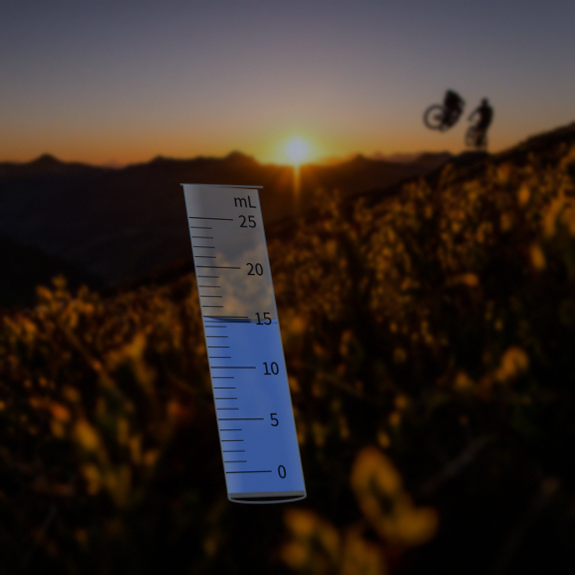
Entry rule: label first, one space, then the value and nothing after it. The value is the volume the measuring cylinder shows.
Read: 14.5 mL
